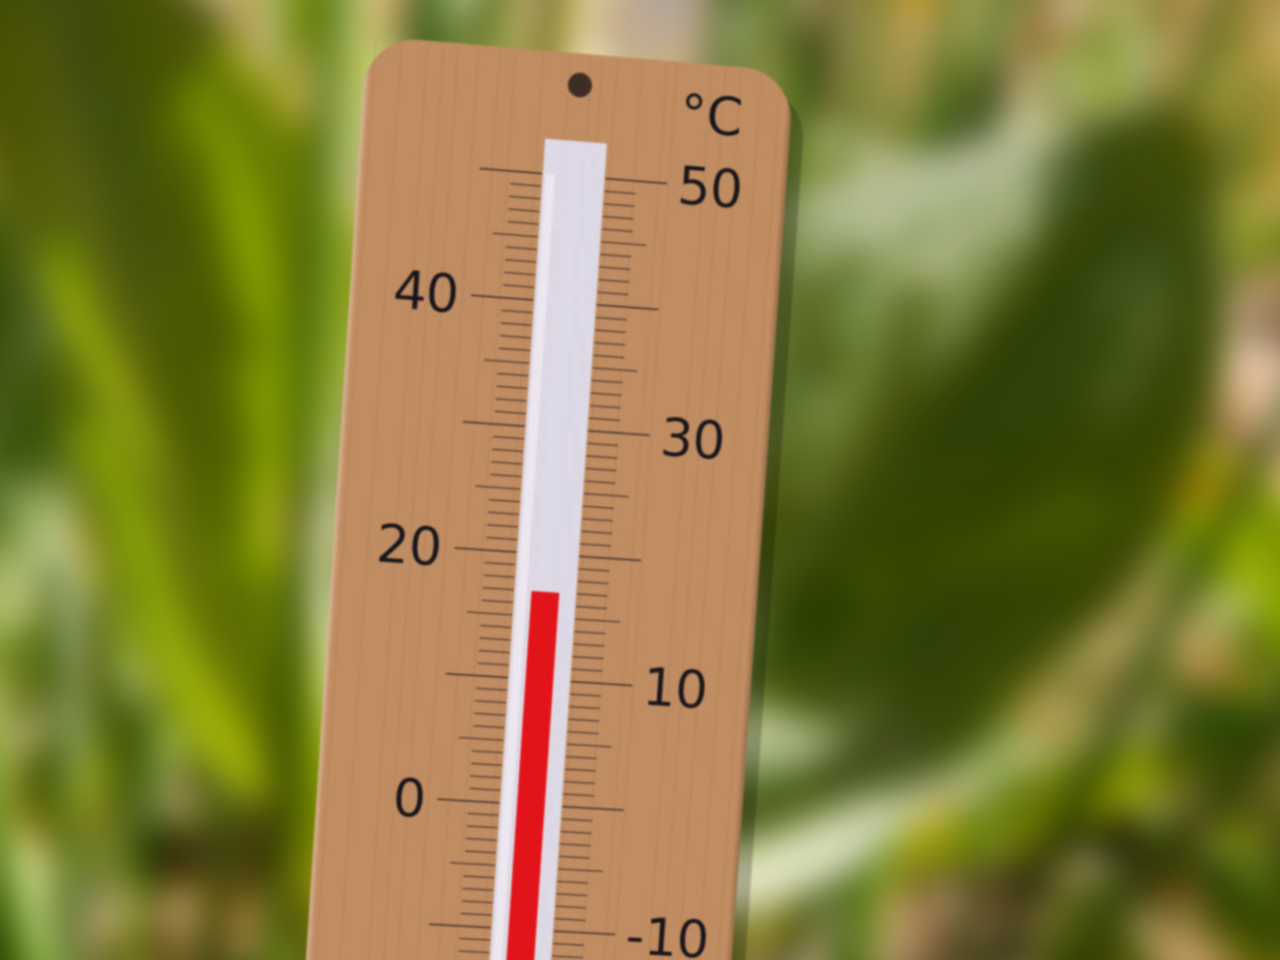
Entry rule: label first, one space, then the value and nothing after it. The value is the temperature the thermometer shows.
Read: 17 °C
